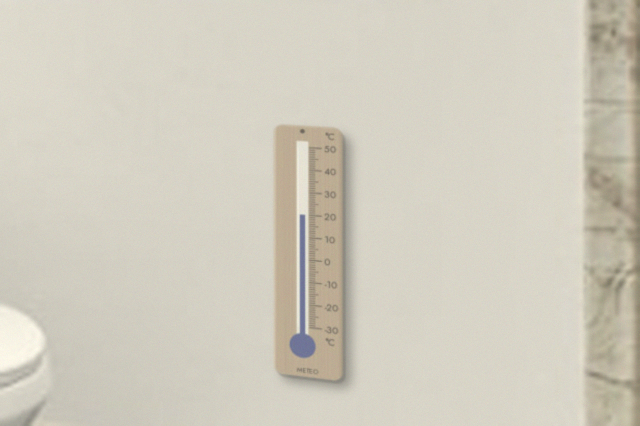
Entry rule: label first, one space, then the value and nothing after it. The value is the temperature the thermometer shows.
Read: 20 °C
